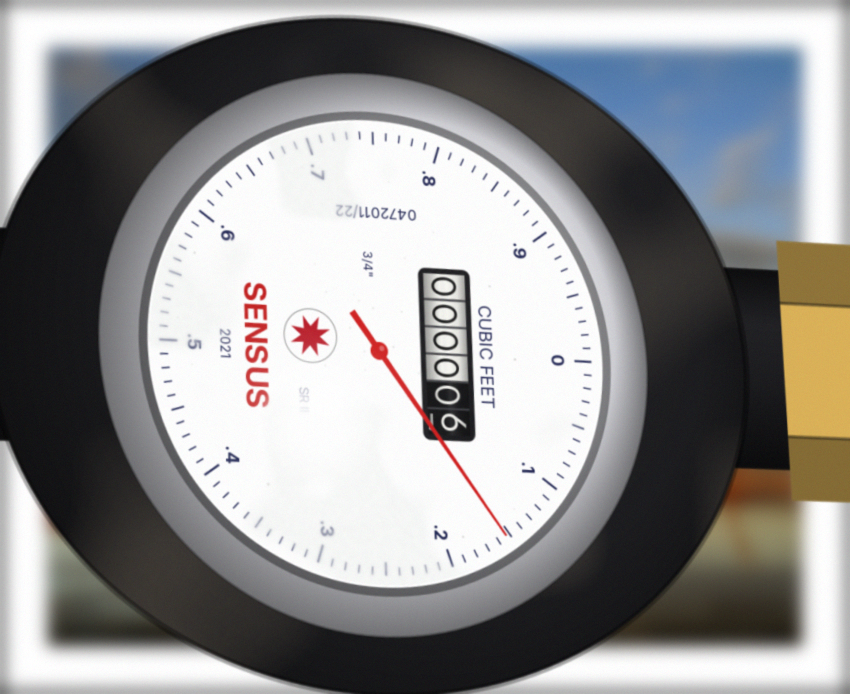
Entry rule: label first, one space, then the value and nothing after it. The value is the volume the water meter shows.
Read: 6.15 ft³
